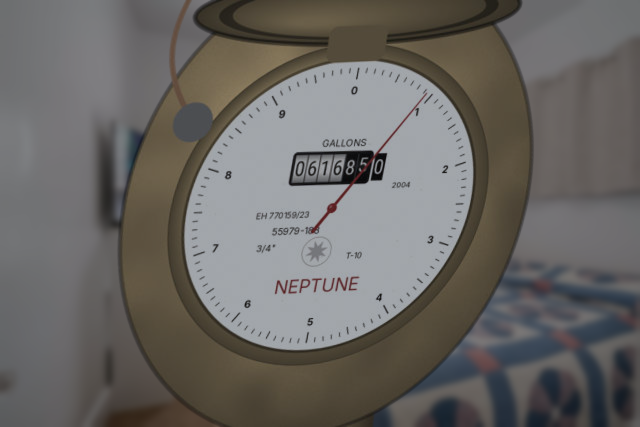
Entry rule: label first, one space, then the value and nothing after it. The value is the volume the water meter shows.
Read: 616850.9 gal
